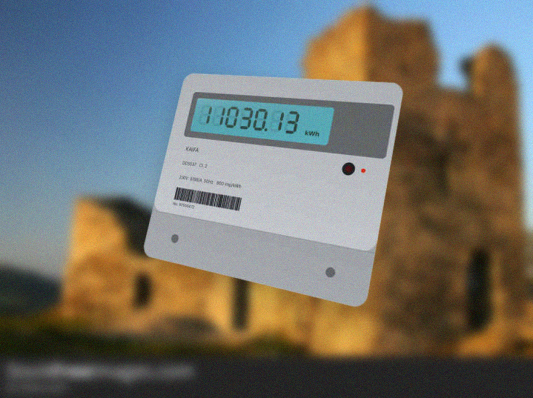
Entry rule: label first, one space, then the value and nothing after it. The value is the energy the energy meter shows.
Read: 11030.13 kWh
